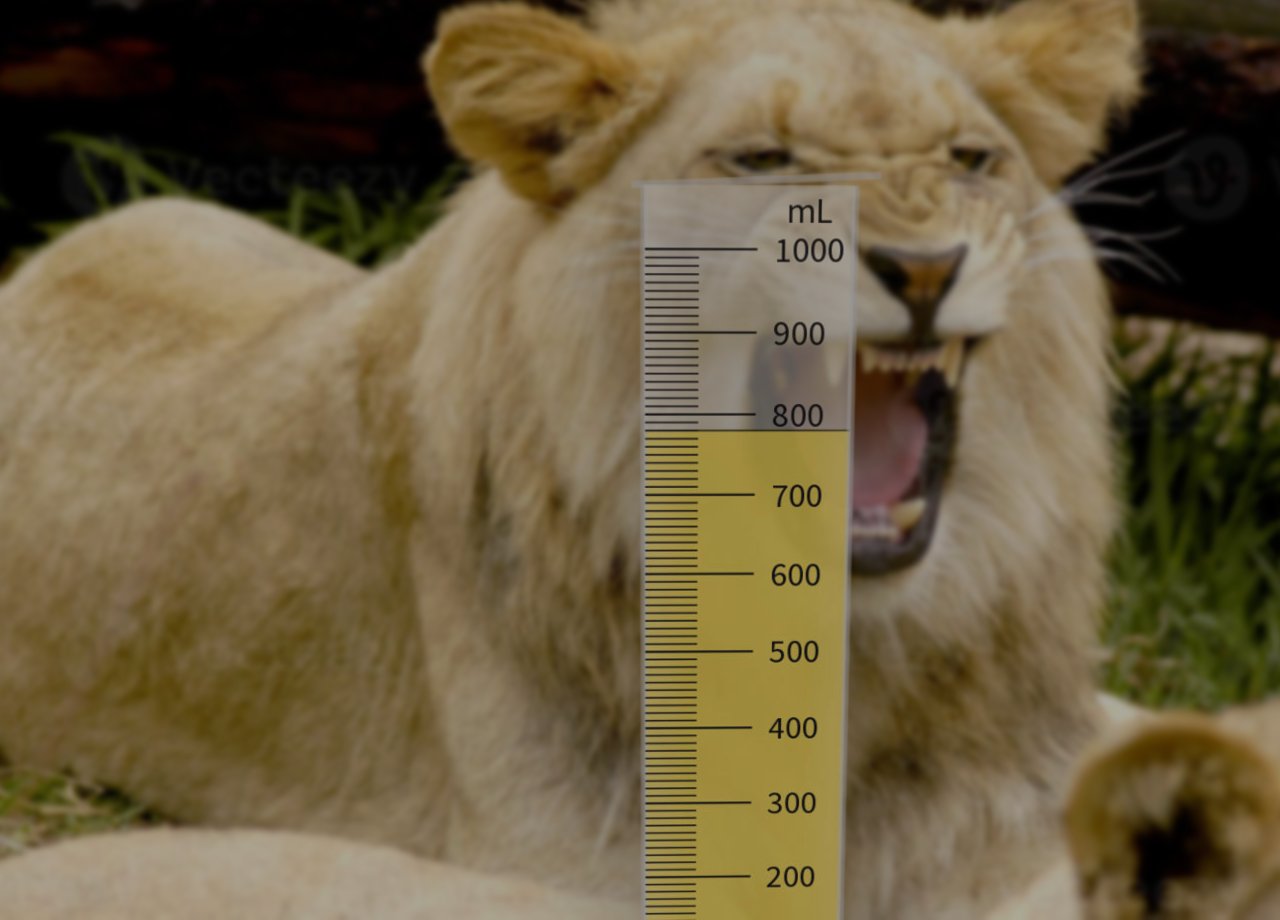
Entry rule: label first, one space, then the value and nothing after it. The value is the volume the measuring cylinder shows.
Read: 780 mL
